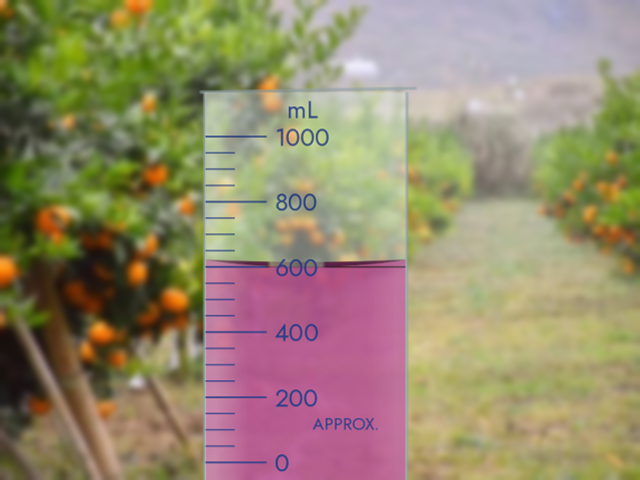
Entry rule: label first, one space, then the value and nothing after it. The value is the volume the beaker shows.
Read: 600 mL
